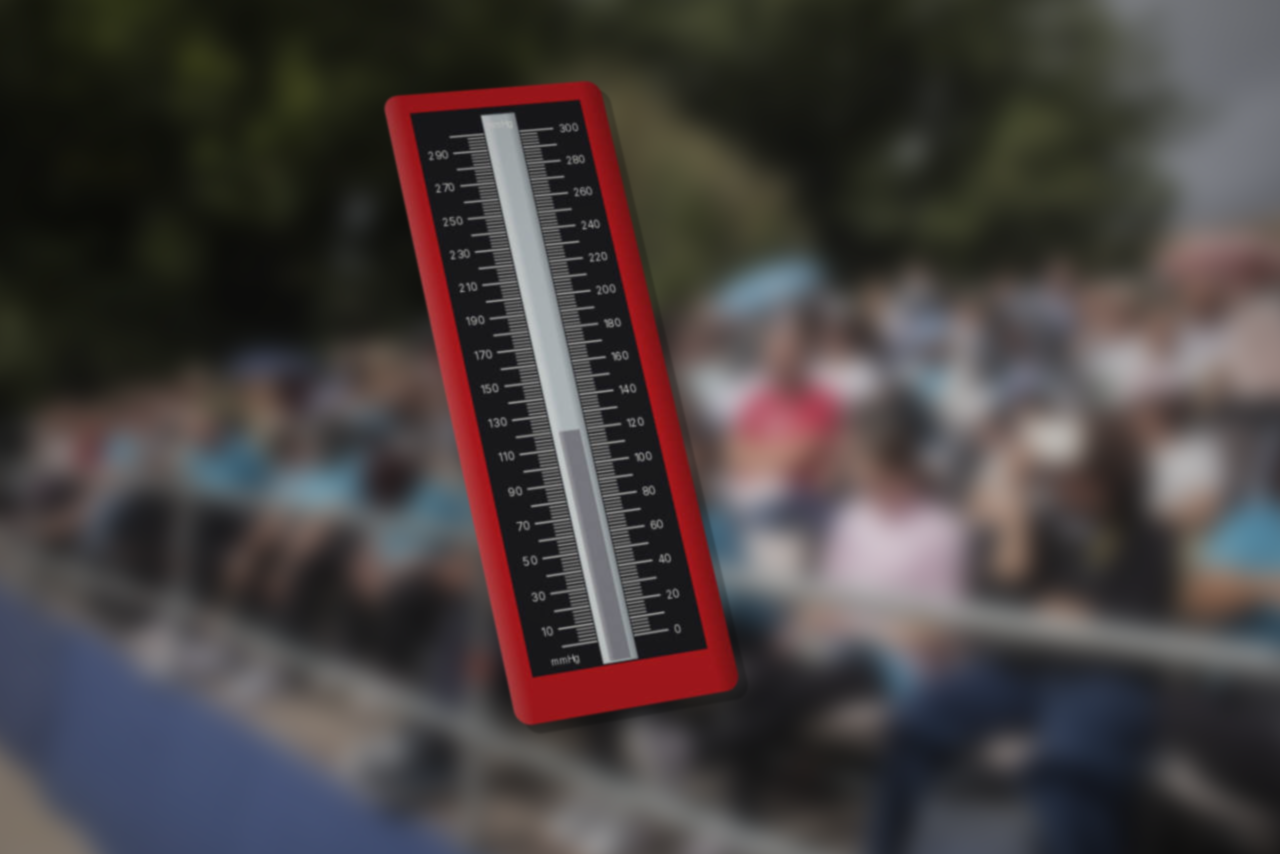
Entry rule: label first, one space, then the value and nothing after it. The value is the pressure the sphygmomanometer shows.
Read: 120 mmHg
